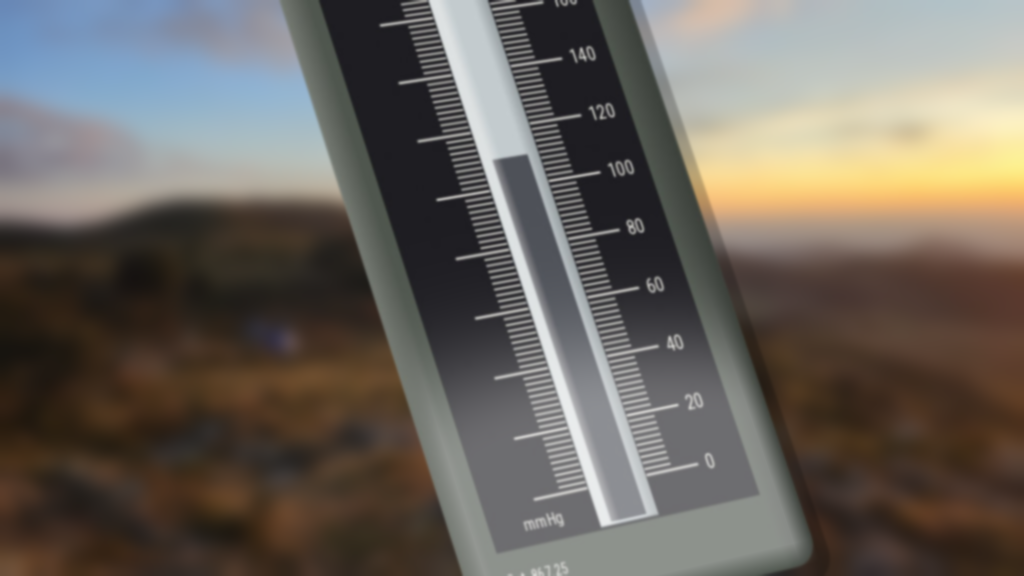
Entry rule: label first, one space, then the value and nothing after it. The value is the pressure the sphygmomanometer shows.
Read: 110 mmHg
